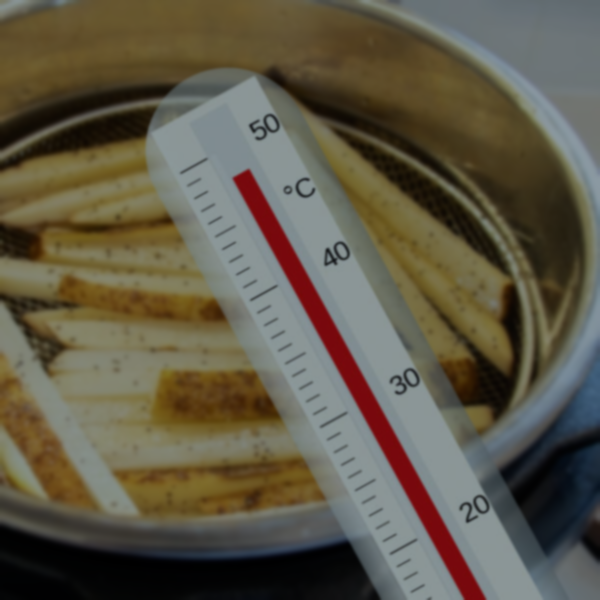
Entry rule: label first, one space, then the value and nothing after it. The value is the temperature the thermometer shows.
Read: 48 °C
